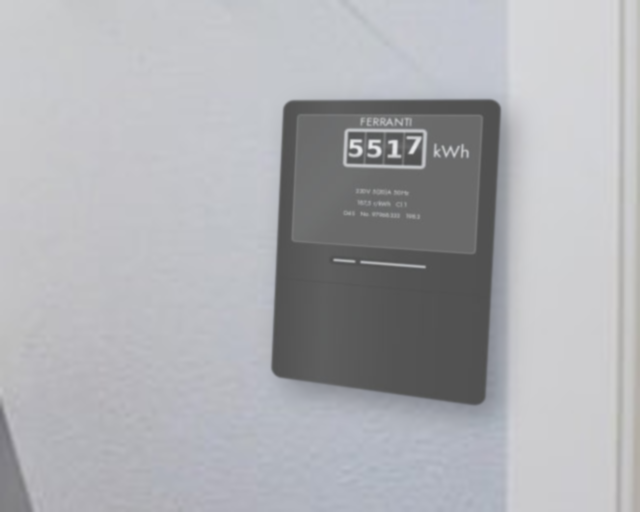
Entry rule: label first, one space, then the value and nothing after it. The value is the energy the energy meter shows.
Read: 5517 kWh
